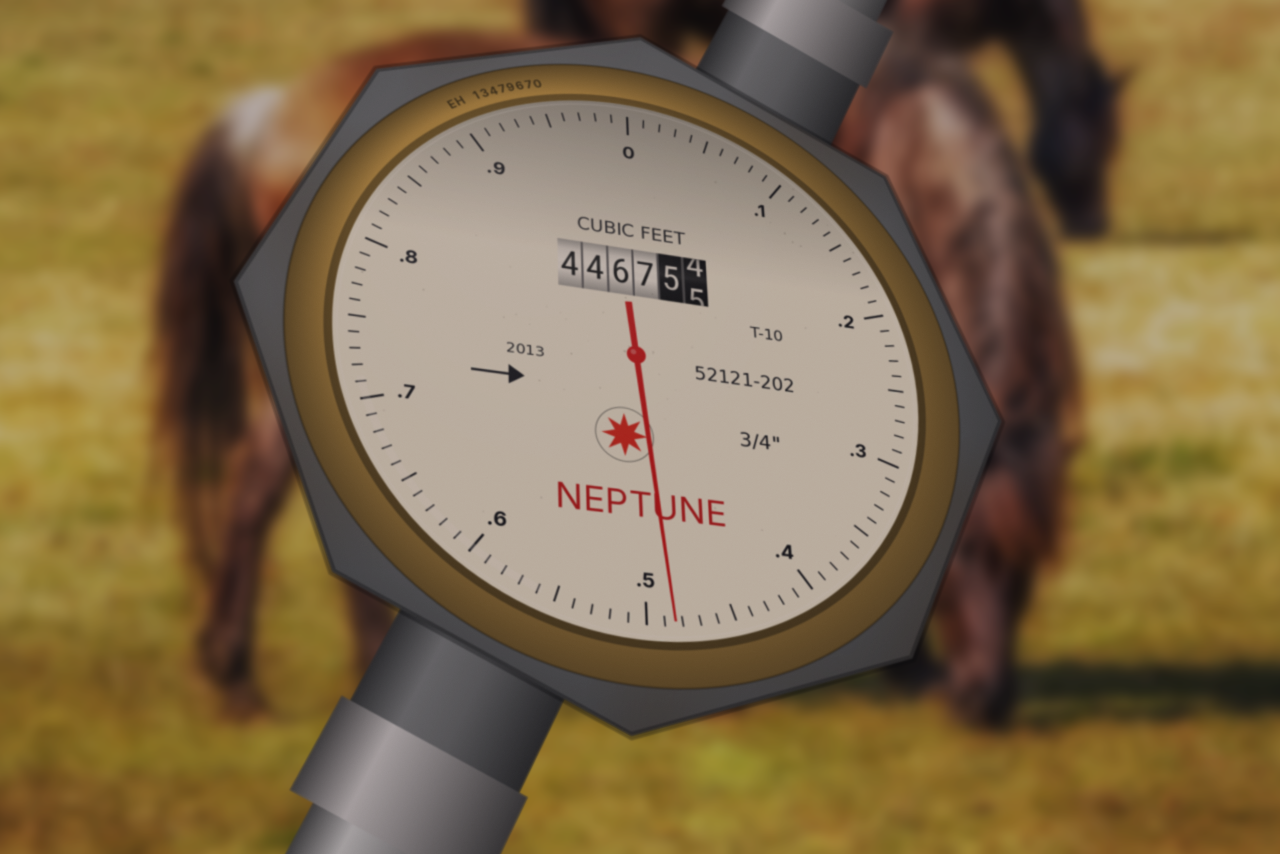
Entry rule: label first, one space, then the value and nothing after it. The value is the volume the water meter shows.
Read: 446754.48 ft³
